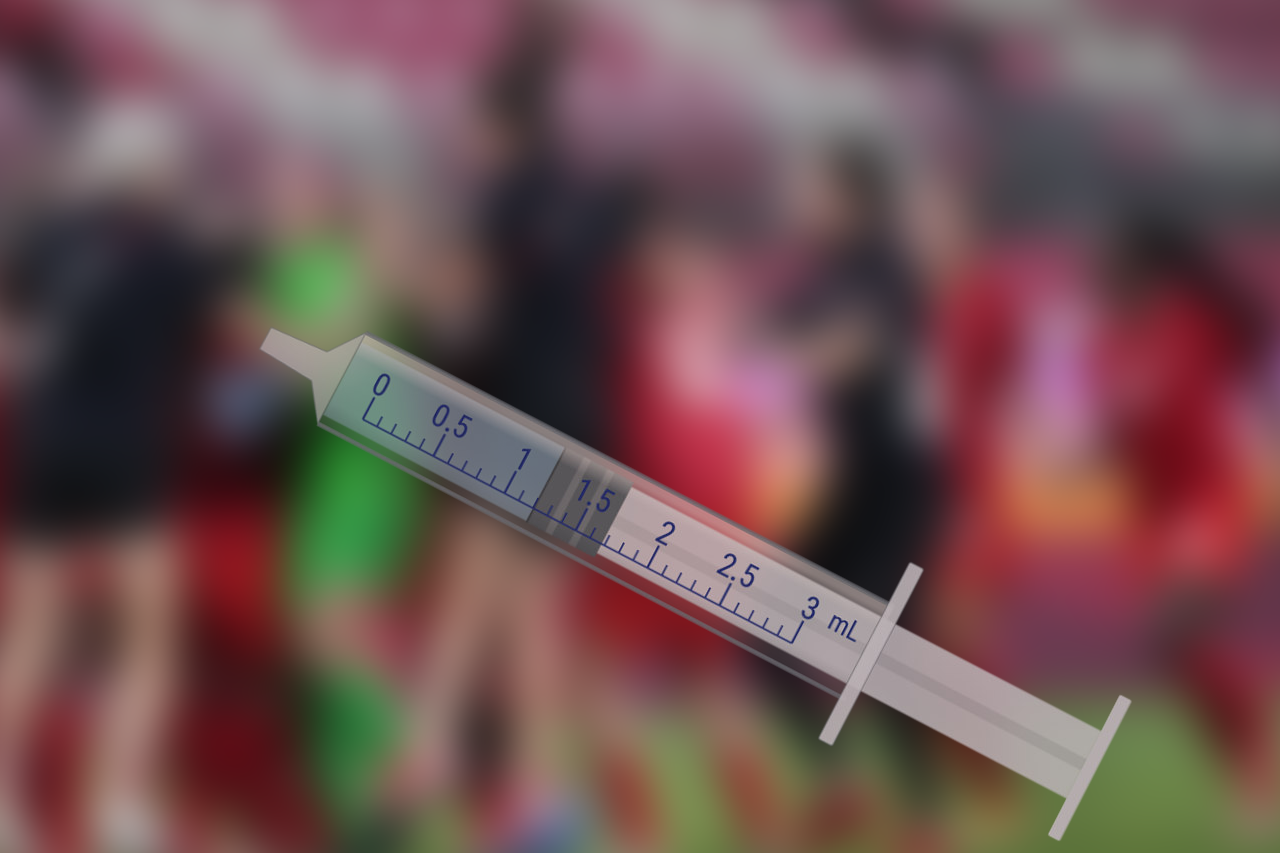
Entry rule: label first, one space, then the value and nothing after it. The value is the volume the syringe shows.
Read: 1.2 mL
